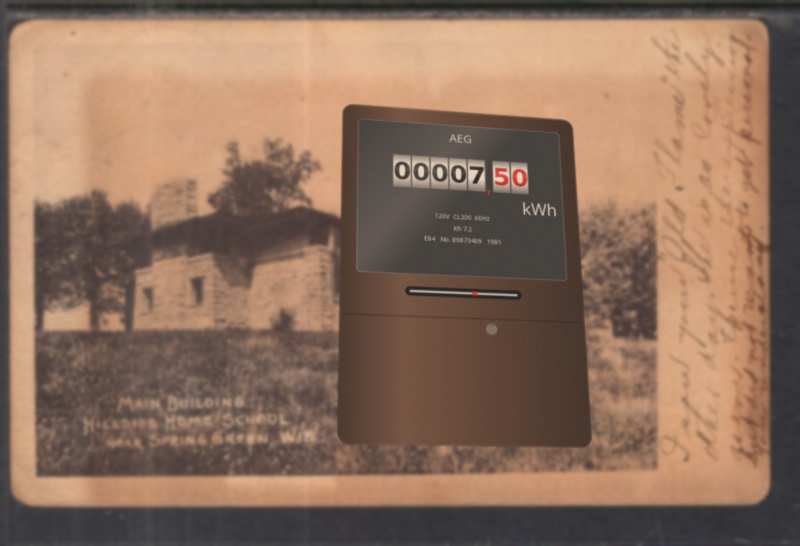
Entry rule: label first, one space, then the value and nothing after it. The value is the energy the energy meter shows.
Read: 7.50 kWh
